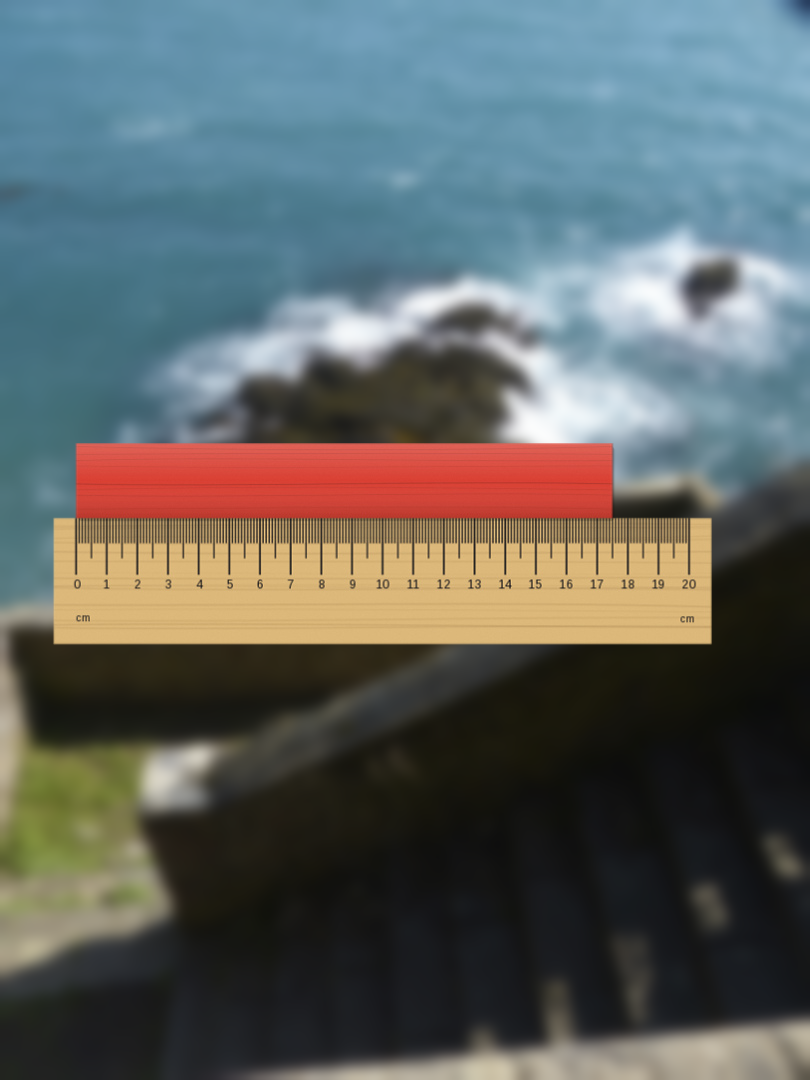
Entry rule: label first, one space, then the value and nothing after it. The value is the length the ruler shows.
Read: 17.5 cm
